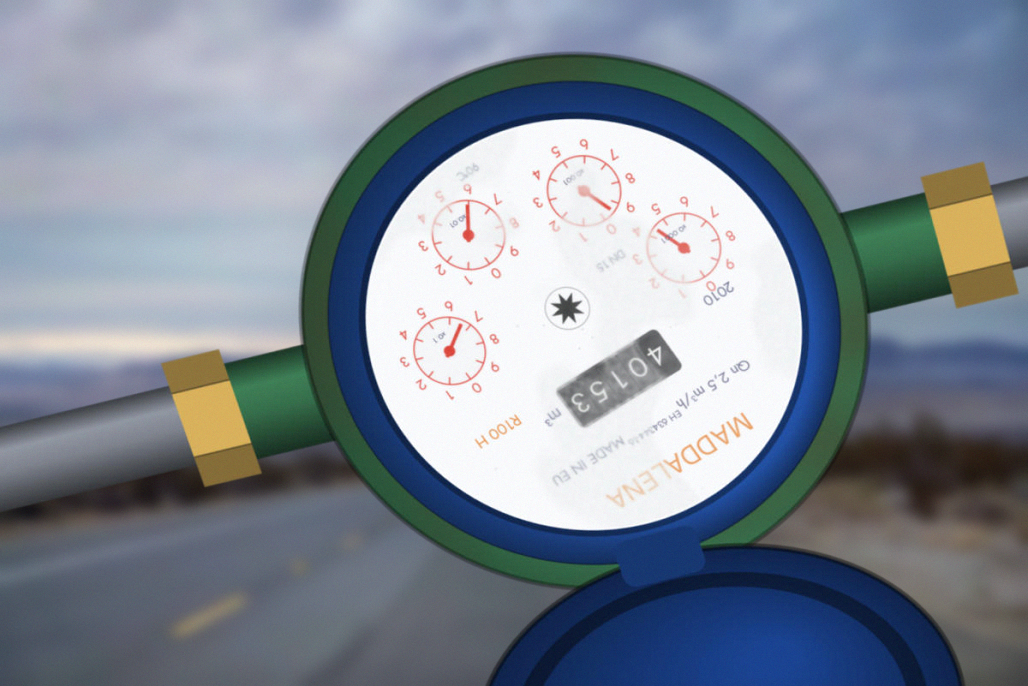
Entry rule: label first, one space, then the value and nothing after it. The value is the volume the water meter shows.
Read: 40153.6594 m³
